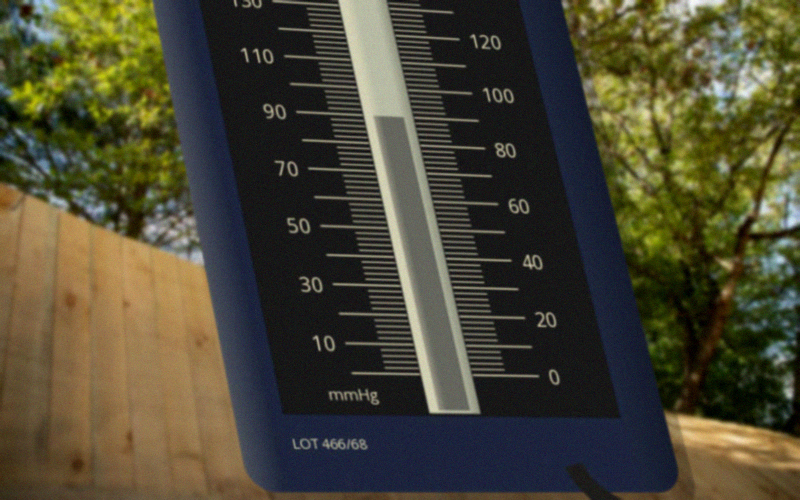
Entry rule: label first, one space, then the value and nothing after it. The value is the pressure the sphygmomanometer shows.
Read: 90 mmHg
